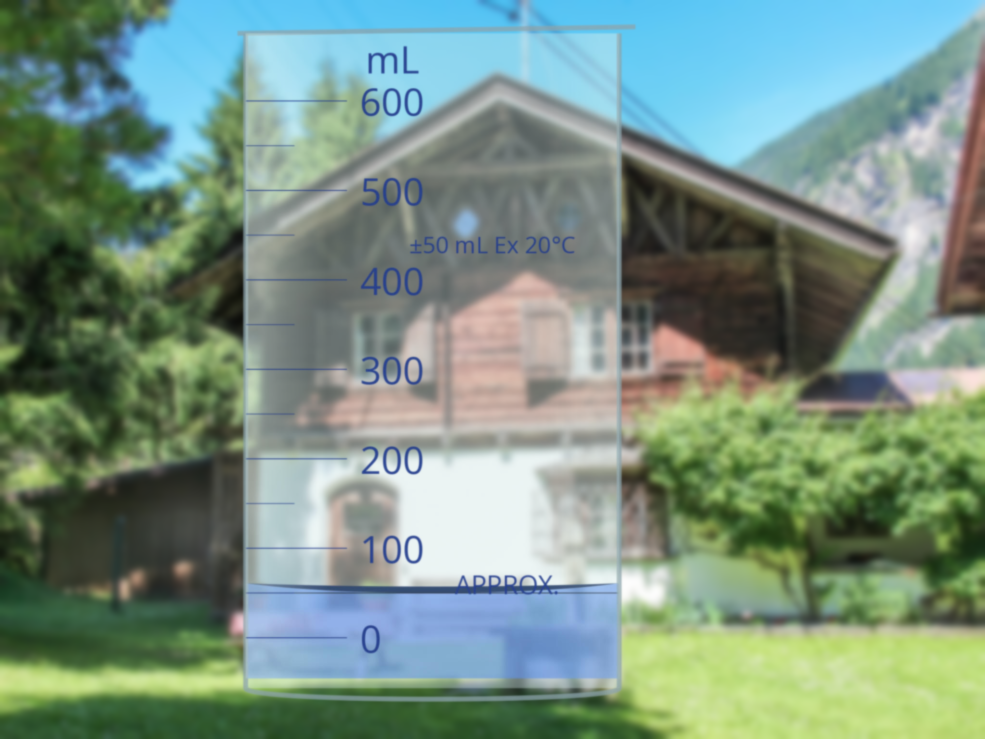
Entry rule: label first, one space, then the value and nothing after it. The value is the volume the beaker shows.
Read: 50 mL
